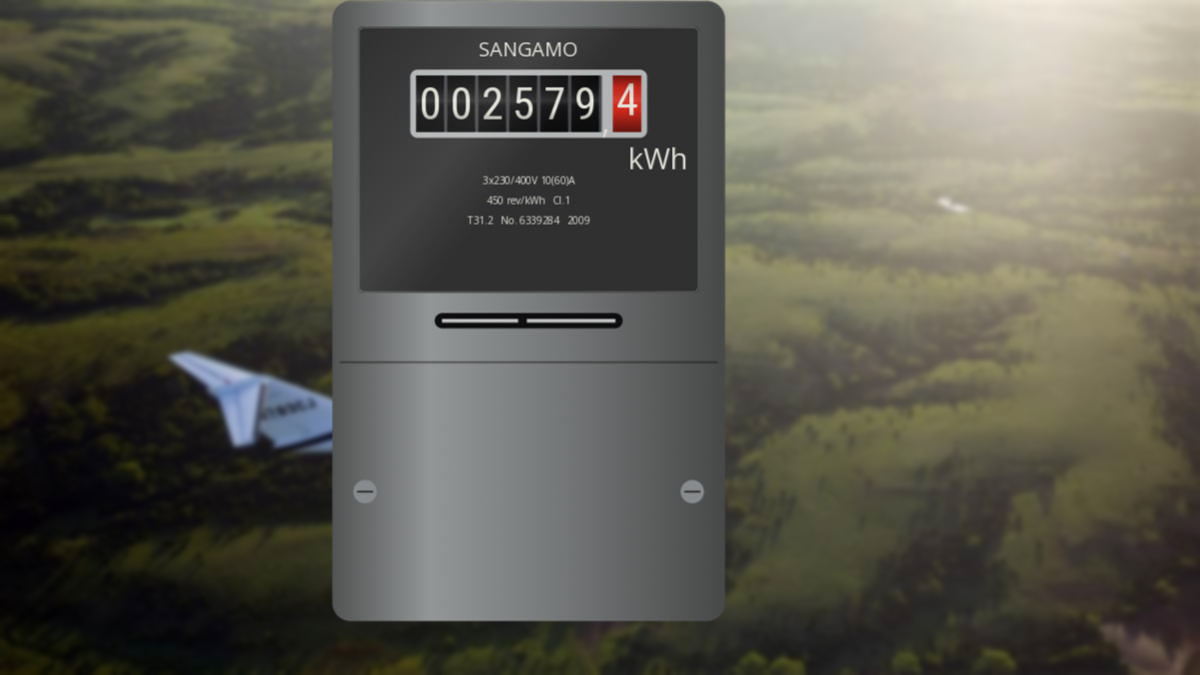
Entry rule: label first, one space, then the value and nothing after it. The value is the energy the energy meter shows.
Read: 2579.4 kWh
